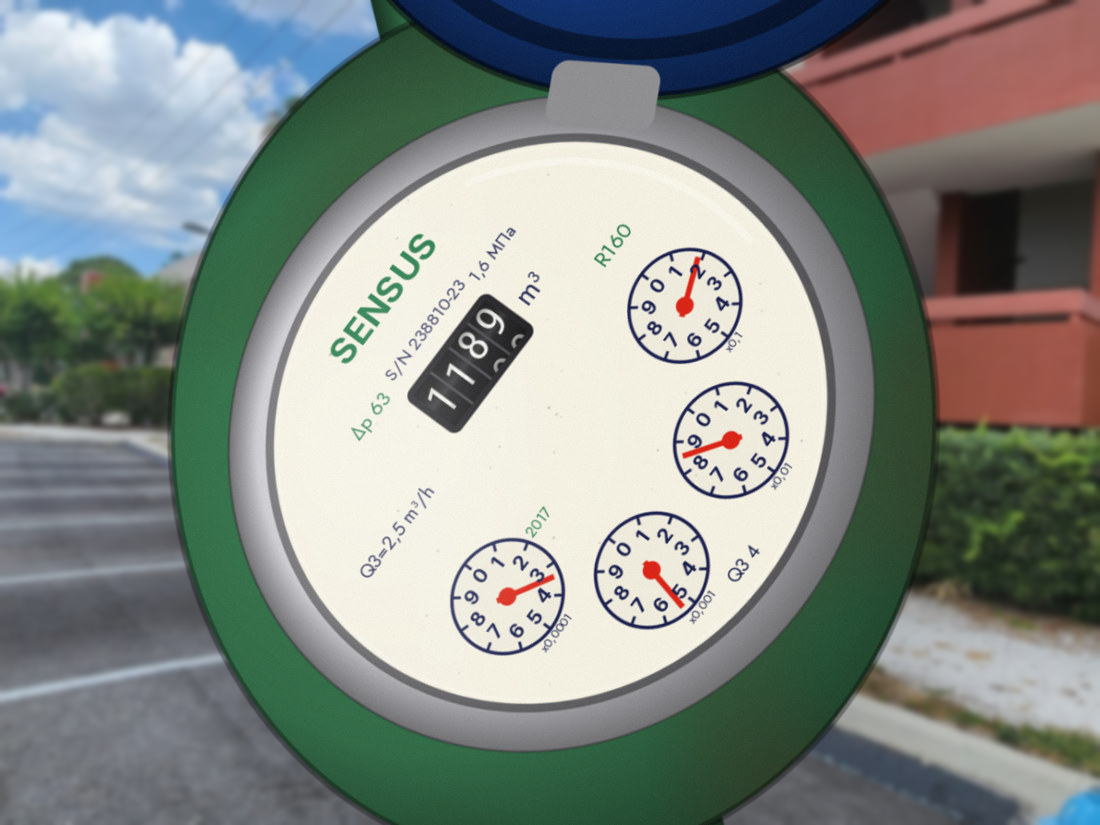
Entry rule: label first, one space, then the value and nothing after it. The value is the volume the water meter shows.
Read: 1189.1853 m³
